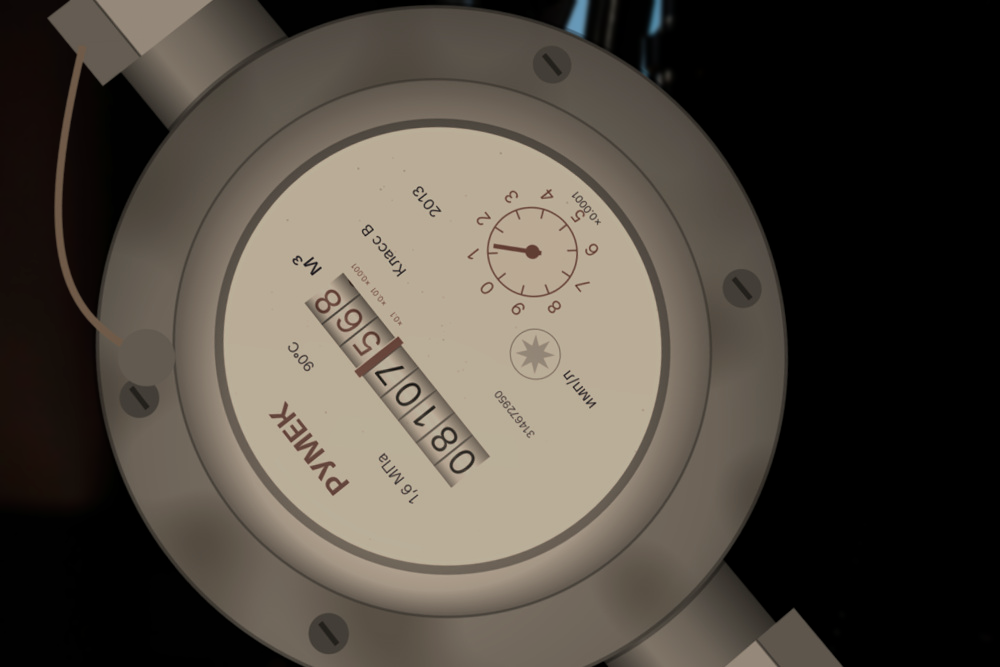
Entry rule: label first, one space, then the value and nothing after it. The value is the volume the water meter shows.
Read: 8107.5681 m³
